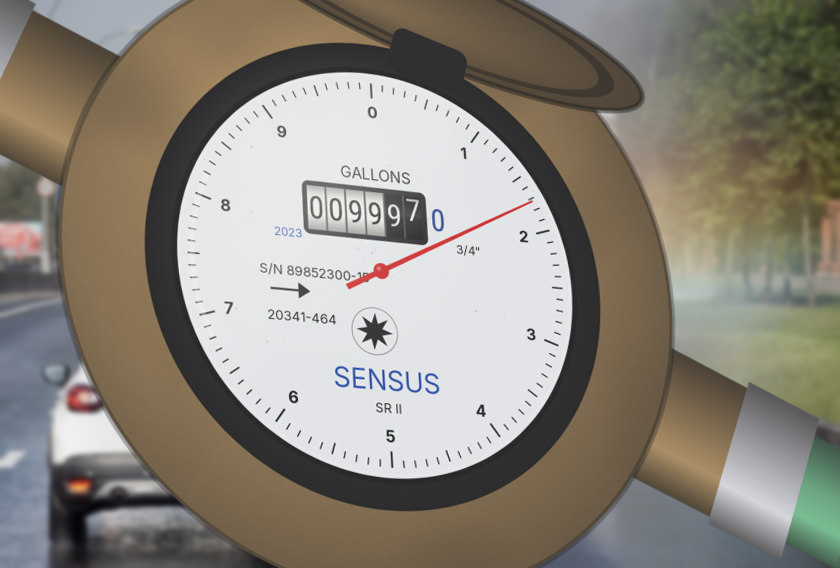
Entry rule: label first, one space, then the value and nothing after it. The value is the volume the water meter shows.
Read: 99971.7 gal
